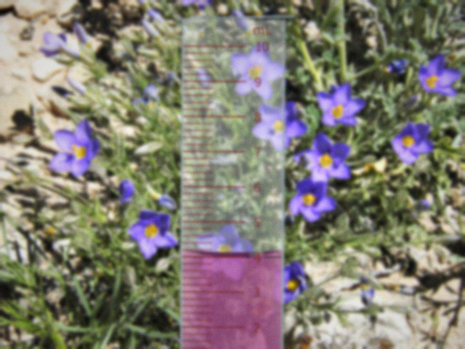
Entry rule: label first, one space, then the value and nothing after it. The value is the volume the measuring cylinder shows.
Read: 4 mL
